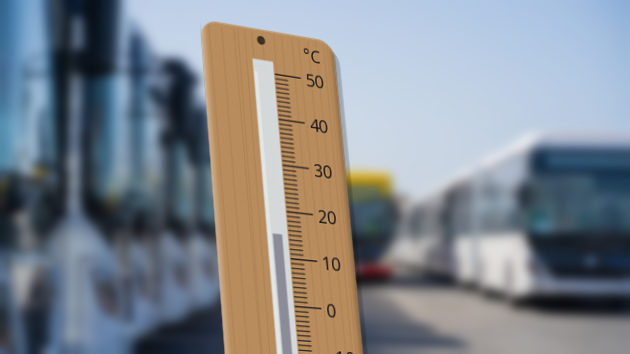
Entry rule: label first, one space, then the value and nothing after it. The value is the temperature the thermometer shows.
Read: 15 °C
